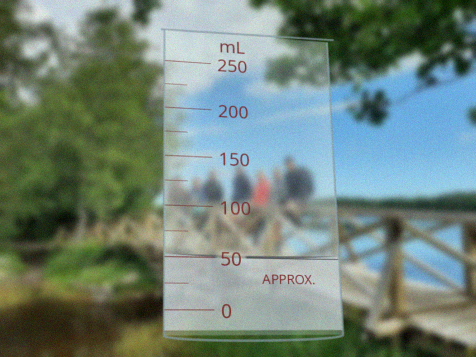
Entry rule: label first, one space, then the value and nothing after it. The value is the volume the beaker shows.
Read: 50 mL
